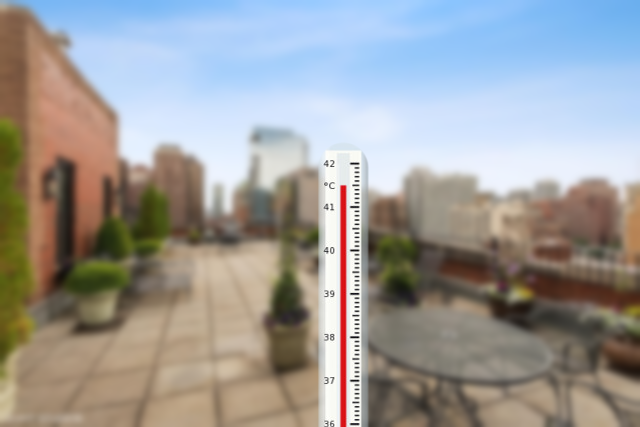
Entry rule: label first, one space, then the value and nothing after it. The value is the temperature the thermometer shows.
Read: 41.5 °C
